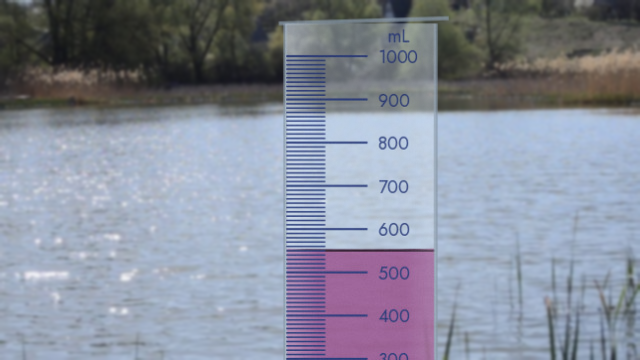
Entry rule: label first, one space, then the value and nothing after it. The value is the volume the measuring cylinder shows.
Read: 550 mL
